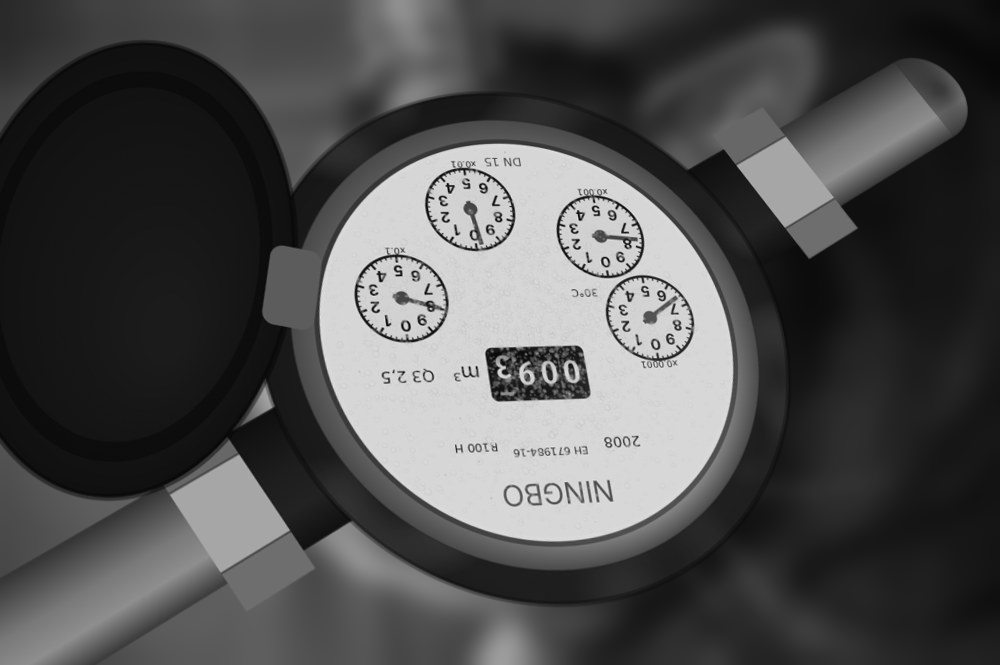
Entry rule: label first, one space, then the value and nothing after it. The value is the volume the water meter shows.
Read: 92.7976 m³
